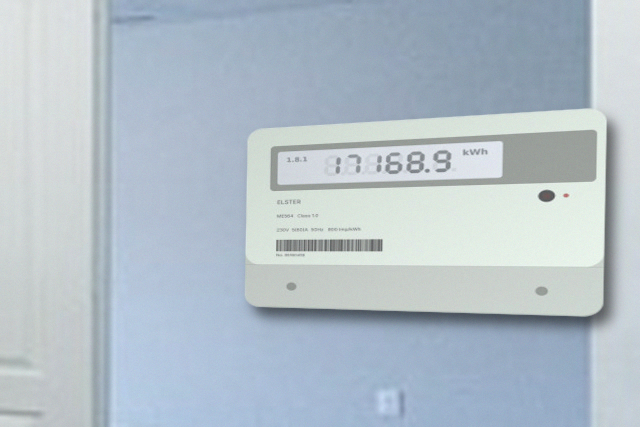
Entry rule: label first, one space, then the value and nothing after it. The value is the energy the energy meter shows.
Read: 17168.9 kWh
